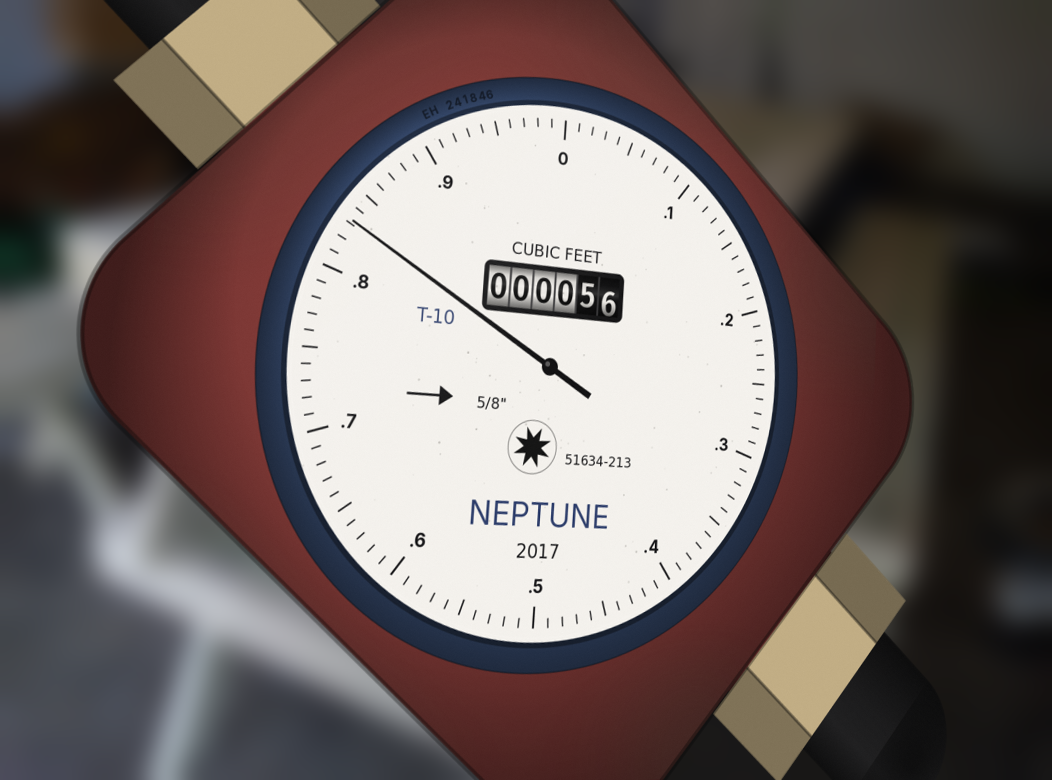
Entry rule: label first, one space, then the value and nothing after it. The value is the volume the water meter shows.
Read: 55.83 ft³
